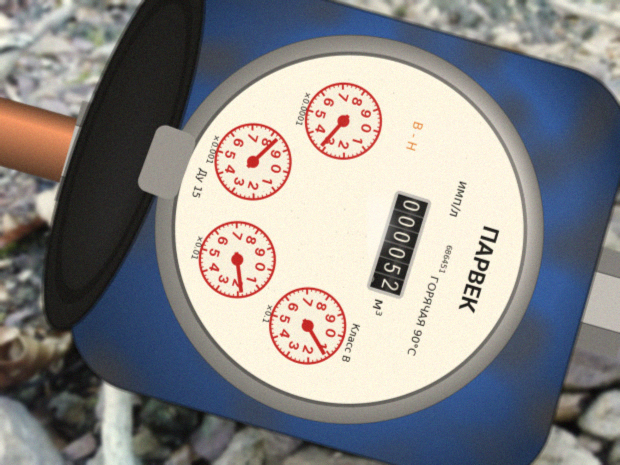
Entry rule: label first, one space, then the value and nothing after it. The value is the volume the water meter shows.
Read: 52.1183 m³
